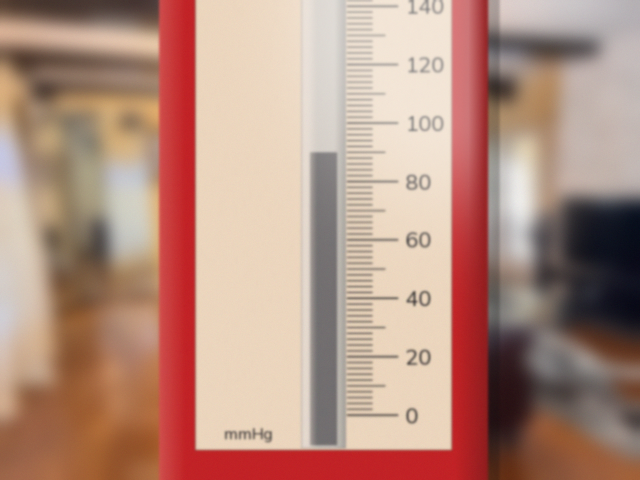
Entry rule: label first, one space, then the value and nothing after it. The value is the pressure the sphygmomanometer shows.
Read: 90 mmHg
